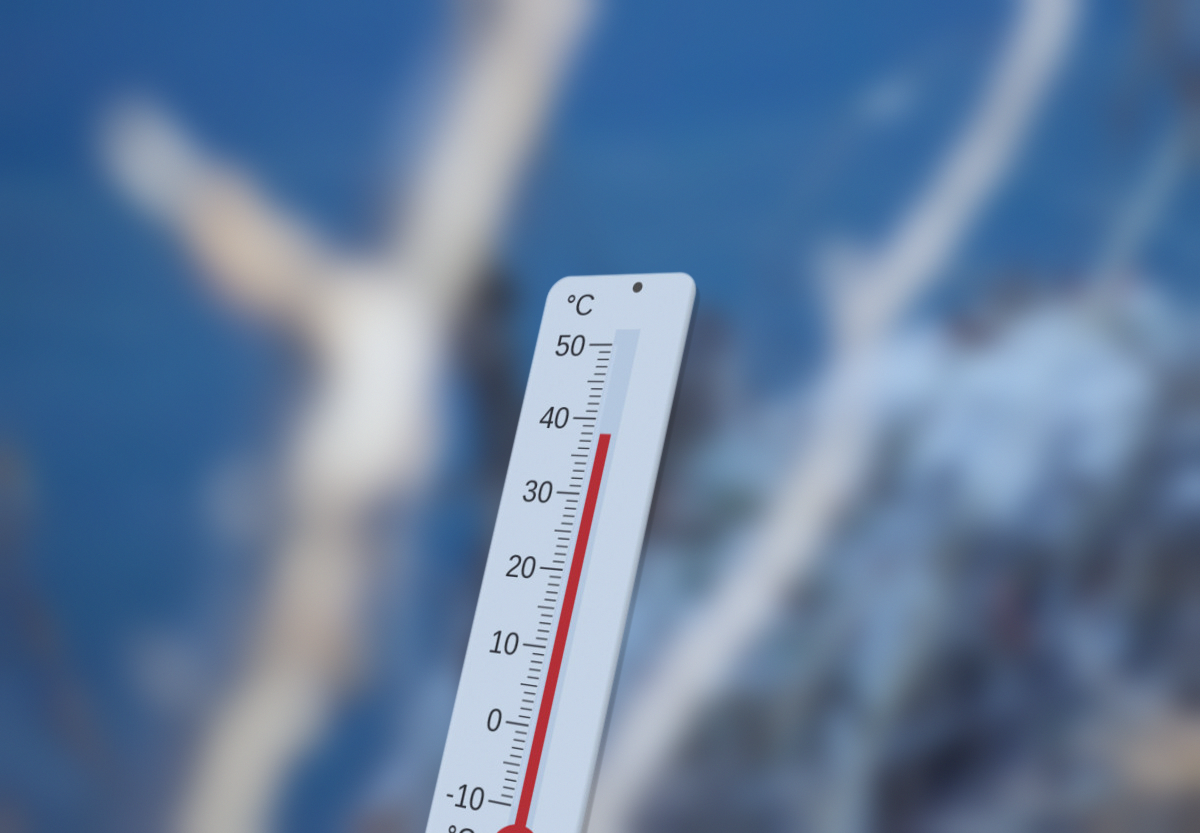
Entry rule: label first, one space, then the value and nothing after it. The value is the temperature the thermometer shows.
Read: 38 °C
